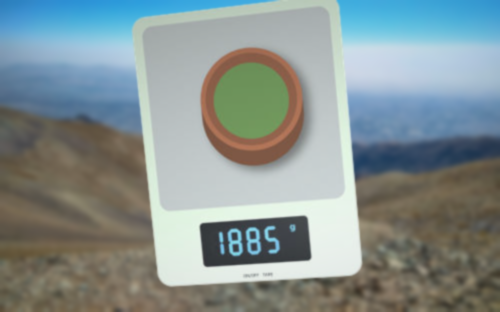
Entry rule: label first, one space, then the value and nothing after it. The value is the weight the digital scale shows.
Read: 1885 g
